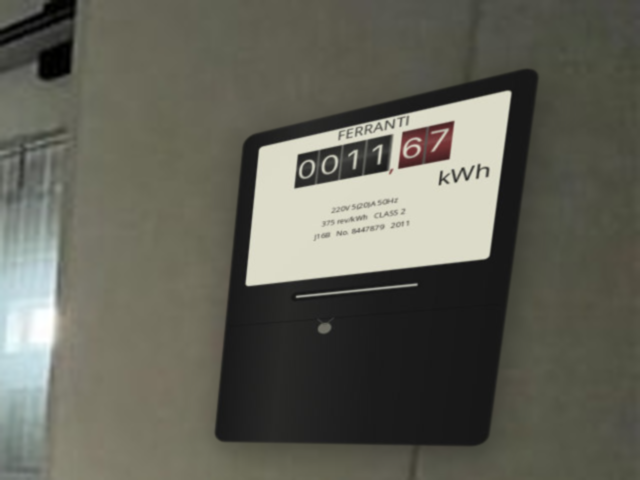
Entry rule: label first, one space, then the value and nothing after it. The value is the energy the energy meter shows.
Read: 11.67 kWh
